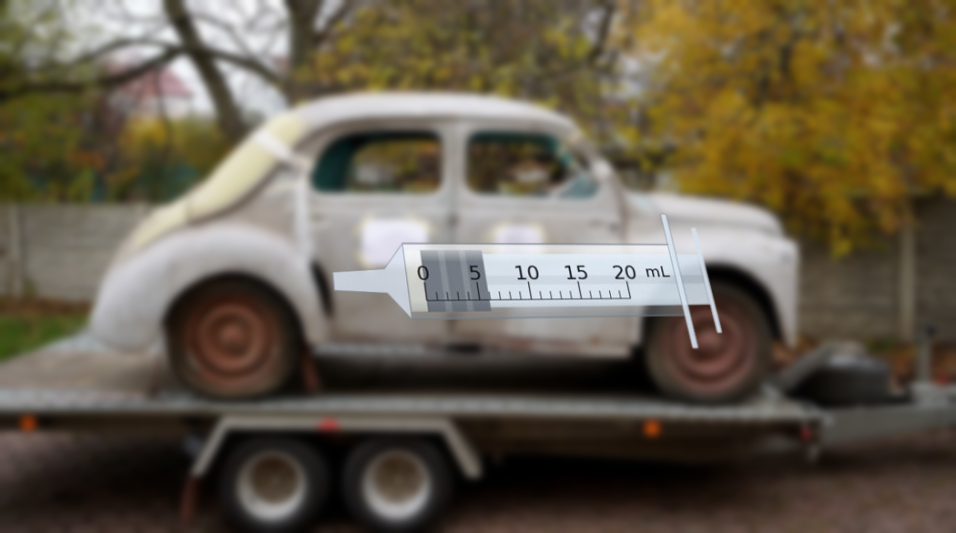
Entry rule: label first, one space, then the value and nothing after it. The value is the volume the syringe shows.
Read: 0 mL
